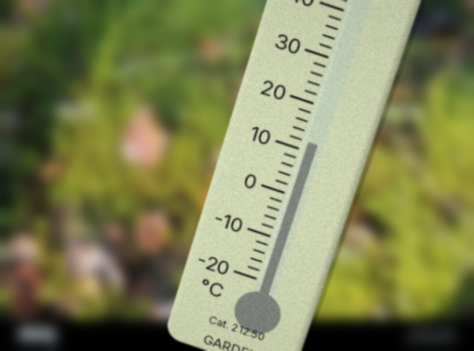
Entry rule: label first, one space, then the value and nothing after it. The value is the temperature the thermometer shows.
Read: 12 °C
